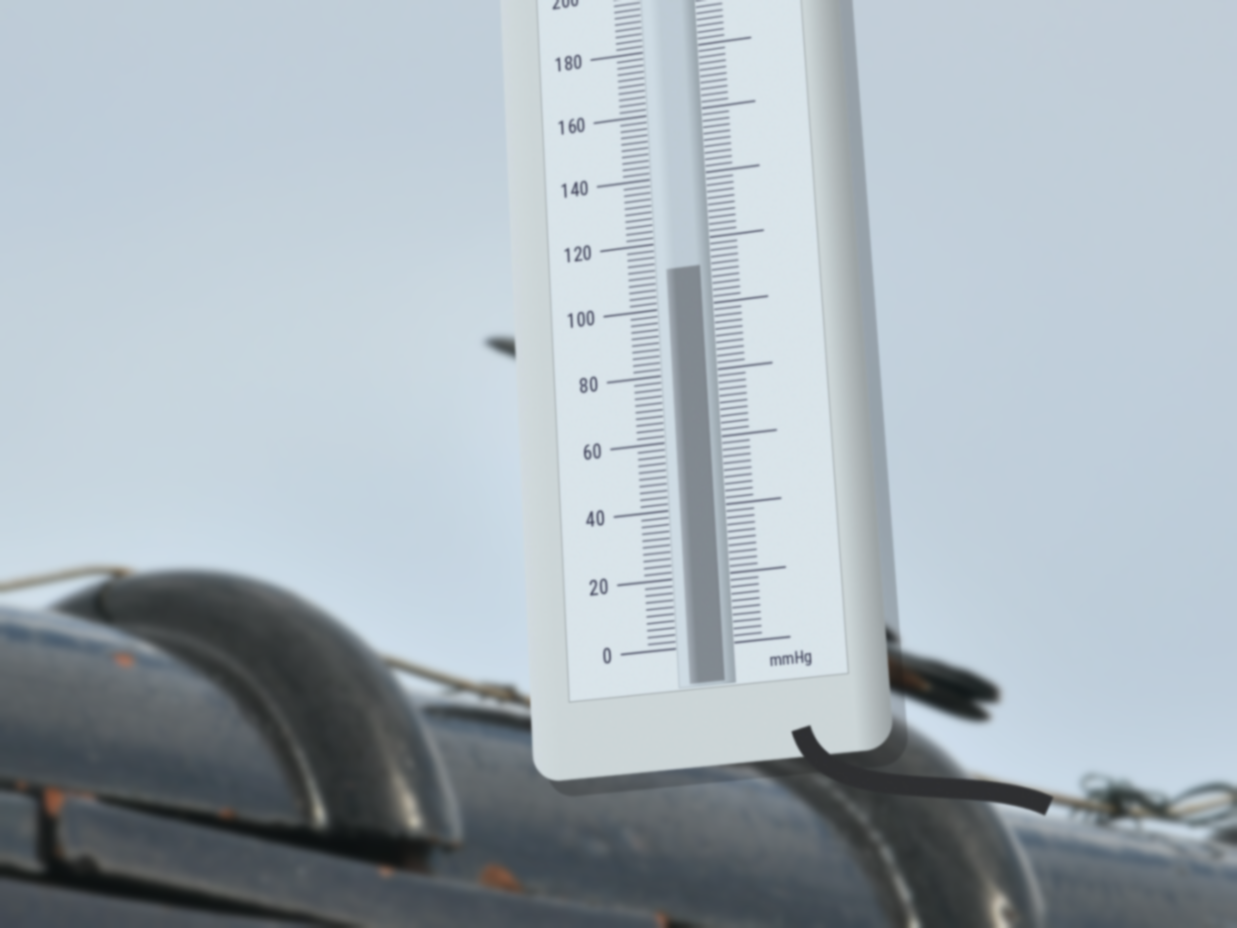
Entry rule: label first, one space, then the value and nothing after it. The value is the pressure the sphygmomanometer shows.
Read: 112 mmHg
